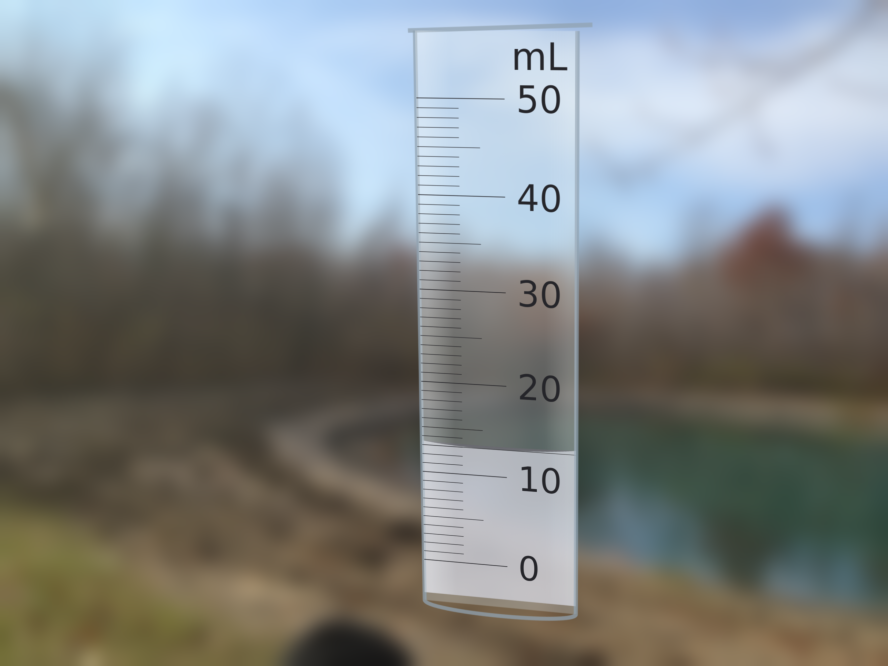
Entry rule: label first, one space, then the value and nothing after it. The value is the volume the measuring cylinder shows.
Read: 13 mL
